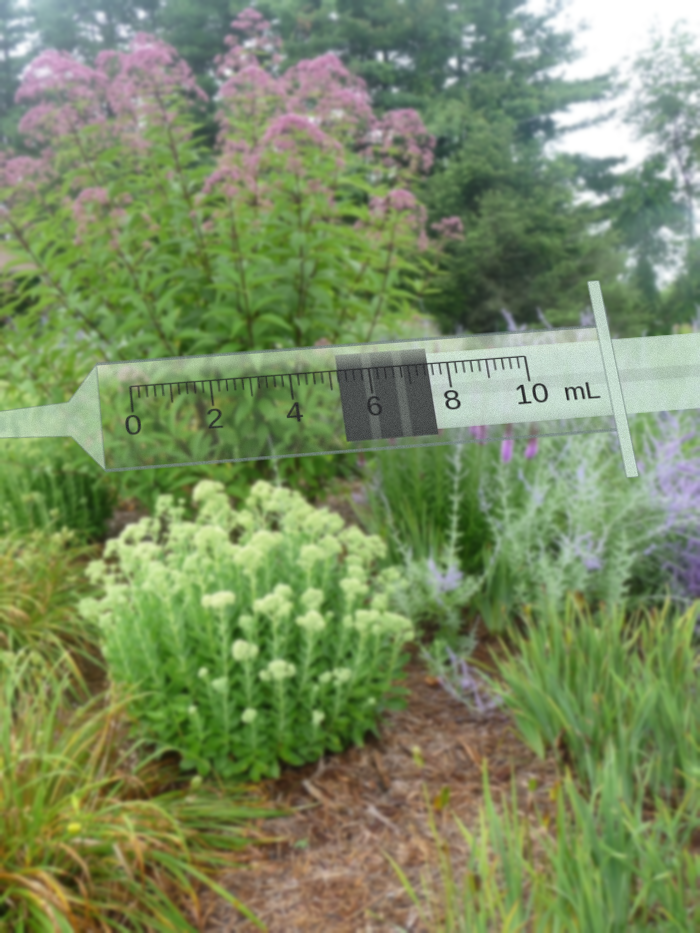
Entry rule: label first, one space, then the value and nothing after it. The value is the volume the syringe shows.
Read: 5.2 mL
